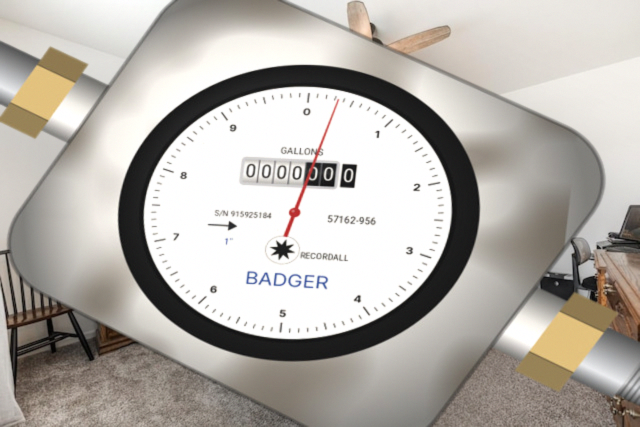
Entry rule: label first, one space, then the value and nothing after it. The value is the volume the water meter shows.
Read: 0.3 gal
